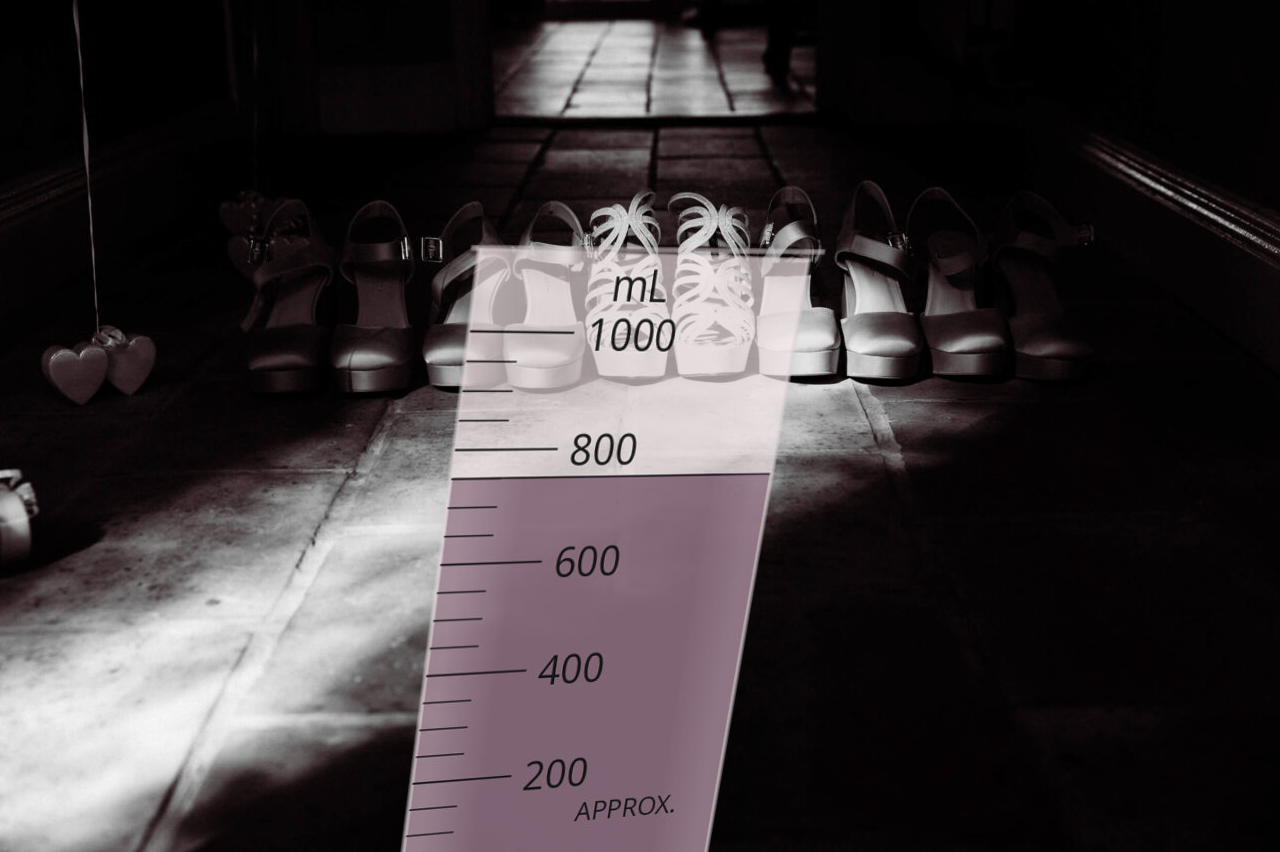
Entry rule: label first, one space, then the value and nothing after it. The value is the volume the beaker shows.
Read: 750 mL
